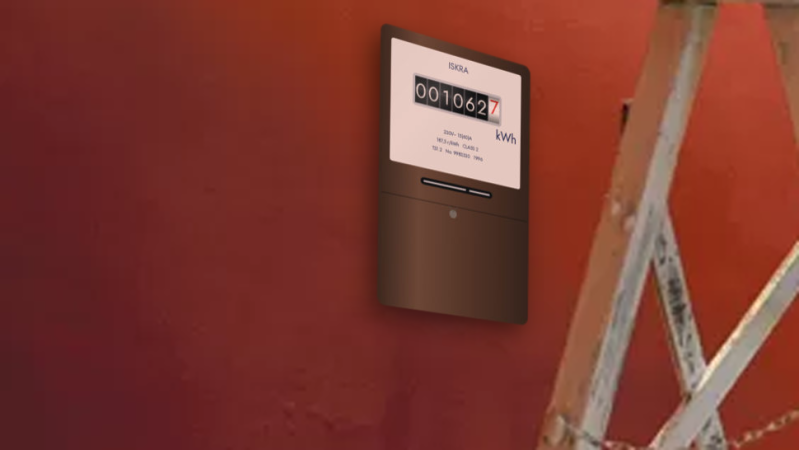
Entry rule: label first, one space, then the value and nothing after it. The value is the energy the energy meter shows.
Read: 1062.7 kWh
